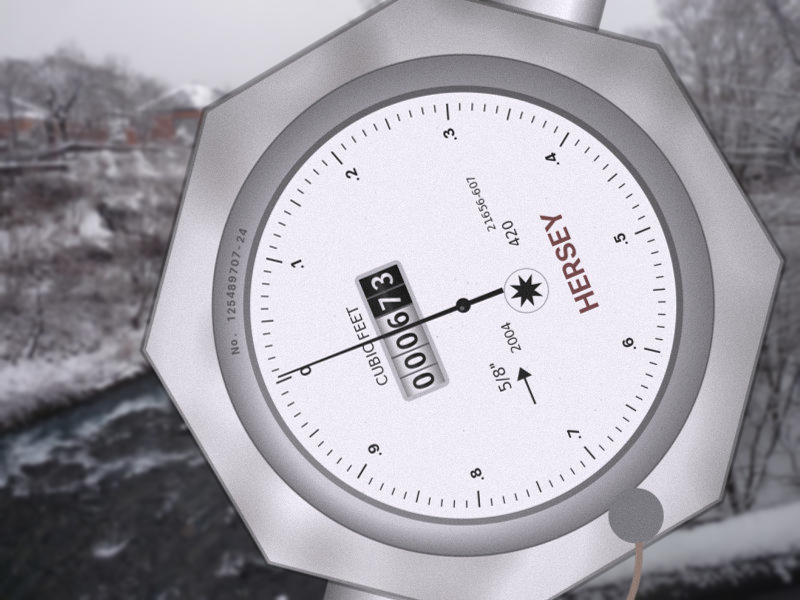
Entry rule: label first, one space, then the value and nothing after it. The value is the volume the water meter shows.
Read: 673.00 ft³
